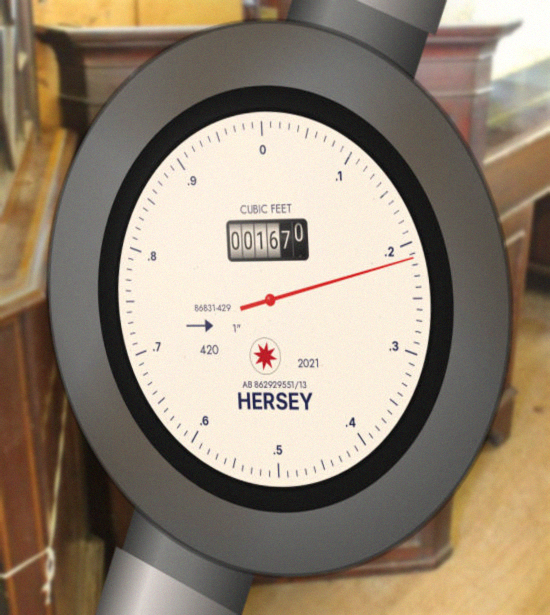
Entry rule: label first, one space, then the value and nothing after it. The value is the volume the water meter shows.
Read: 1670.21 ft³
